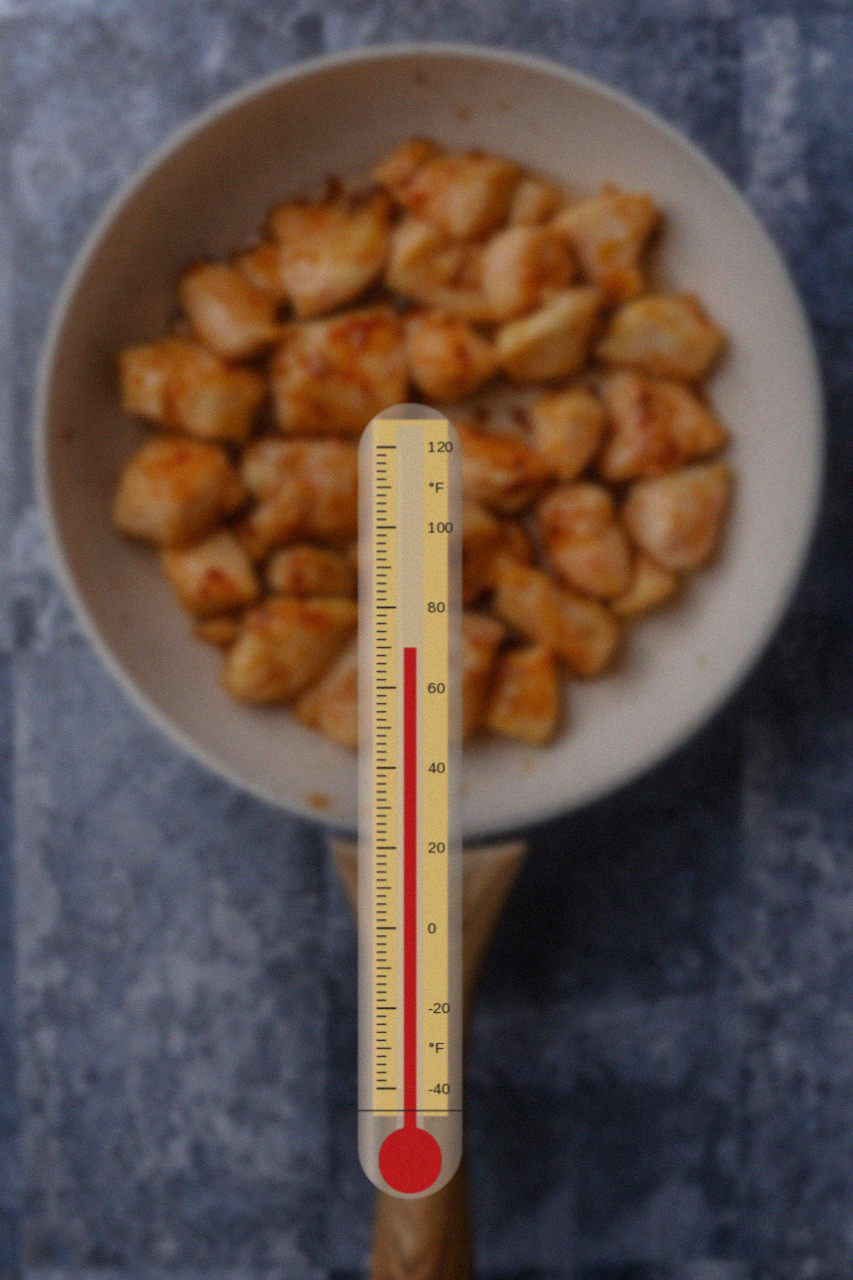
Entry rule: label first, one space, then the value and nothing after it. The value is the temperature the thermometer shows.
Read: 70 °F
